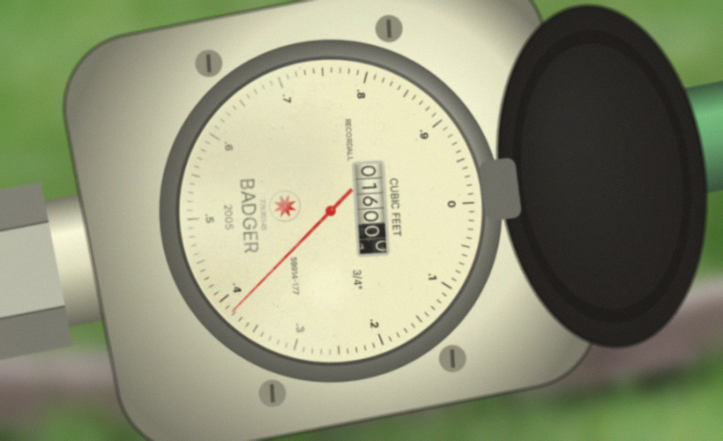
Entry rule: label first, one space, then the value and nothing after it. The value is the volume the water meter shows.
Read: 16000.38 ft³
